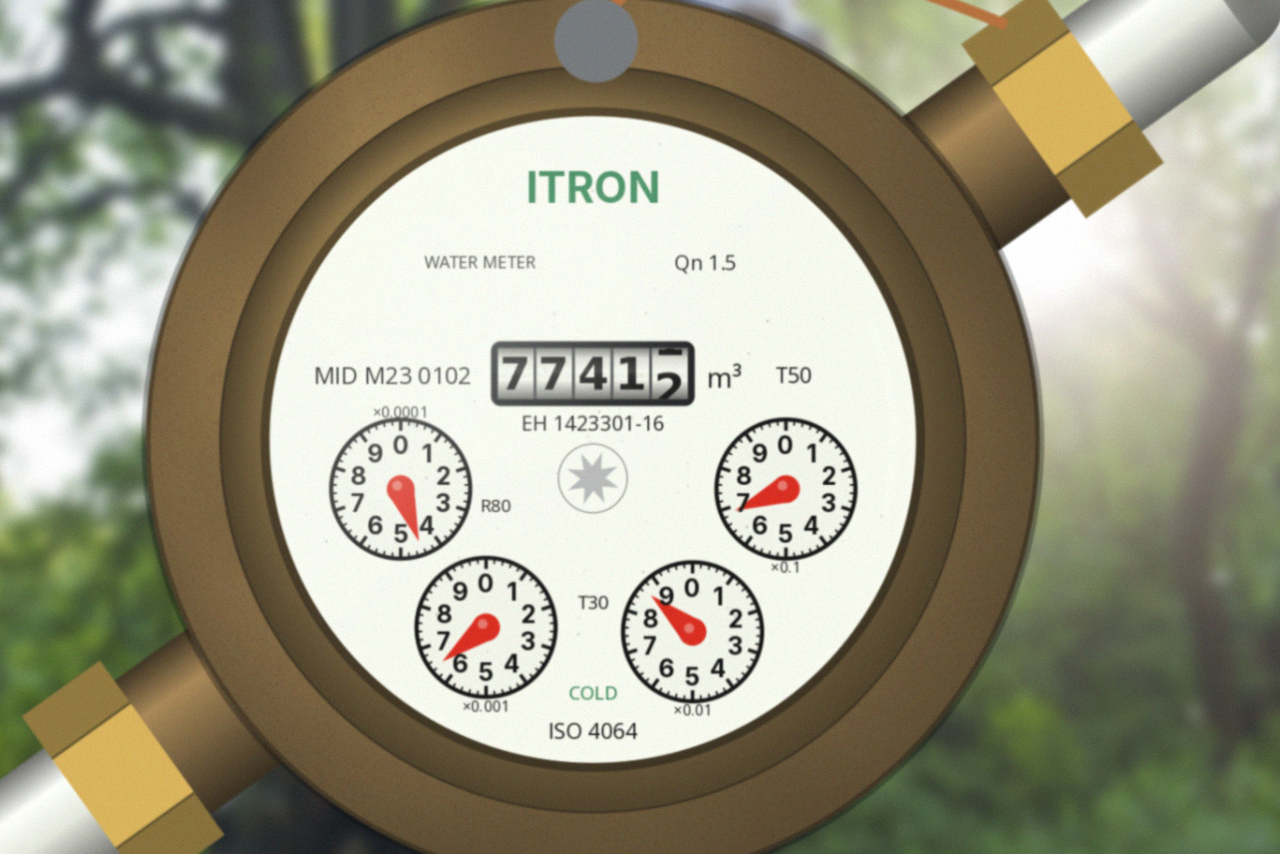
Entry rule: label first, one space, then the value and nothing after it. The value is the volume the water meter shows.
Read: 77411.6864 m³
